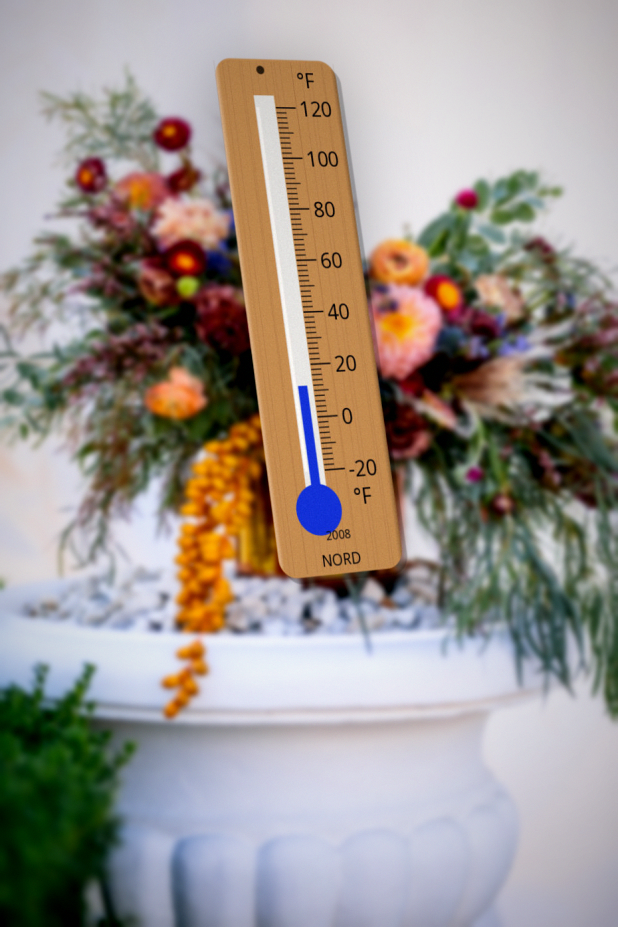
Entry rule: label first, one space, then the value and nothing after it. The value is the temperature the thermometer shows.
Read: 12 °F
